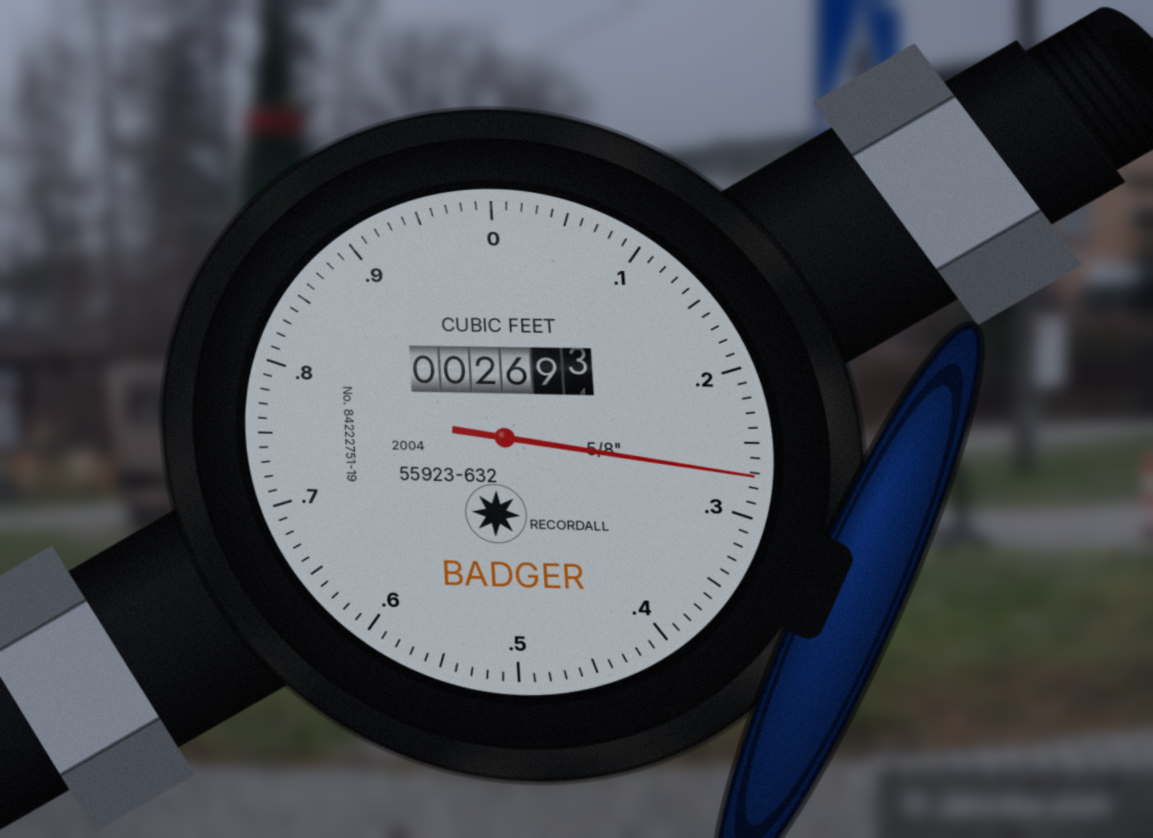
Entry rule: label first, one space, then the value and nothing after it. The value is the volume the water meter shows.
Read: 2693.27 ft³
